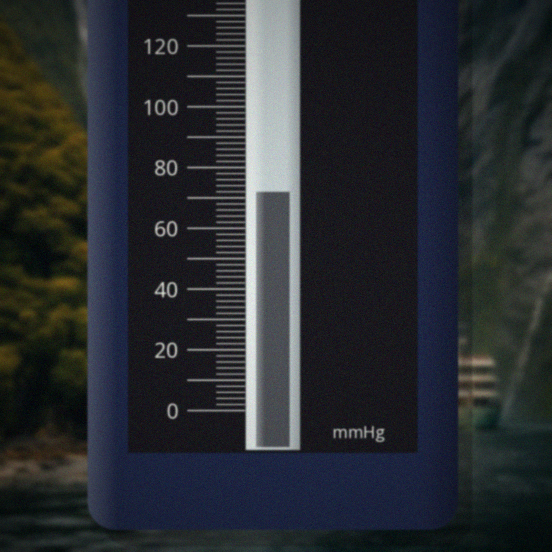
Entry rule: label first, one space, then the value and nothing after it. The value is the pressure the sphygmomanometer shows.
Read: 72 mmHg
